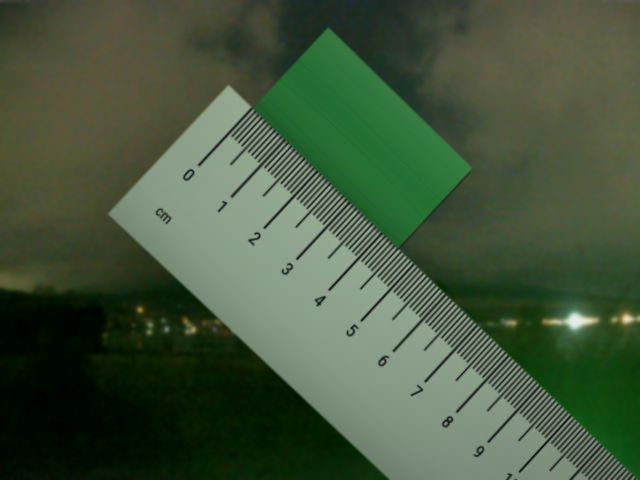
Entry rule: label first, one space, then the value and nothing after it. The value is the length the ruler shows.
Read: 4.5 cm
